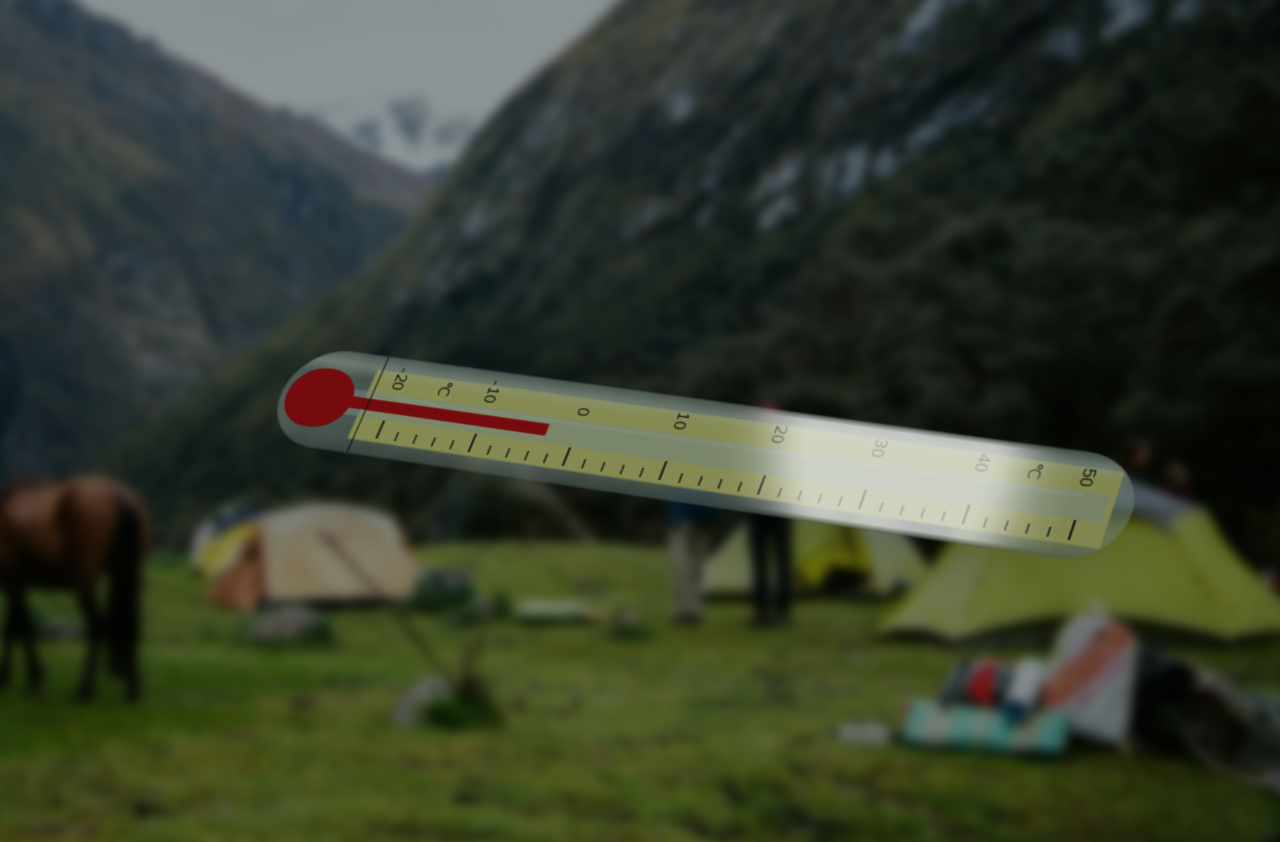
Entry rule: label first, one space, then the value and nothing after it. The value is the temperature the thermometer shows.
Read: -3 °C
